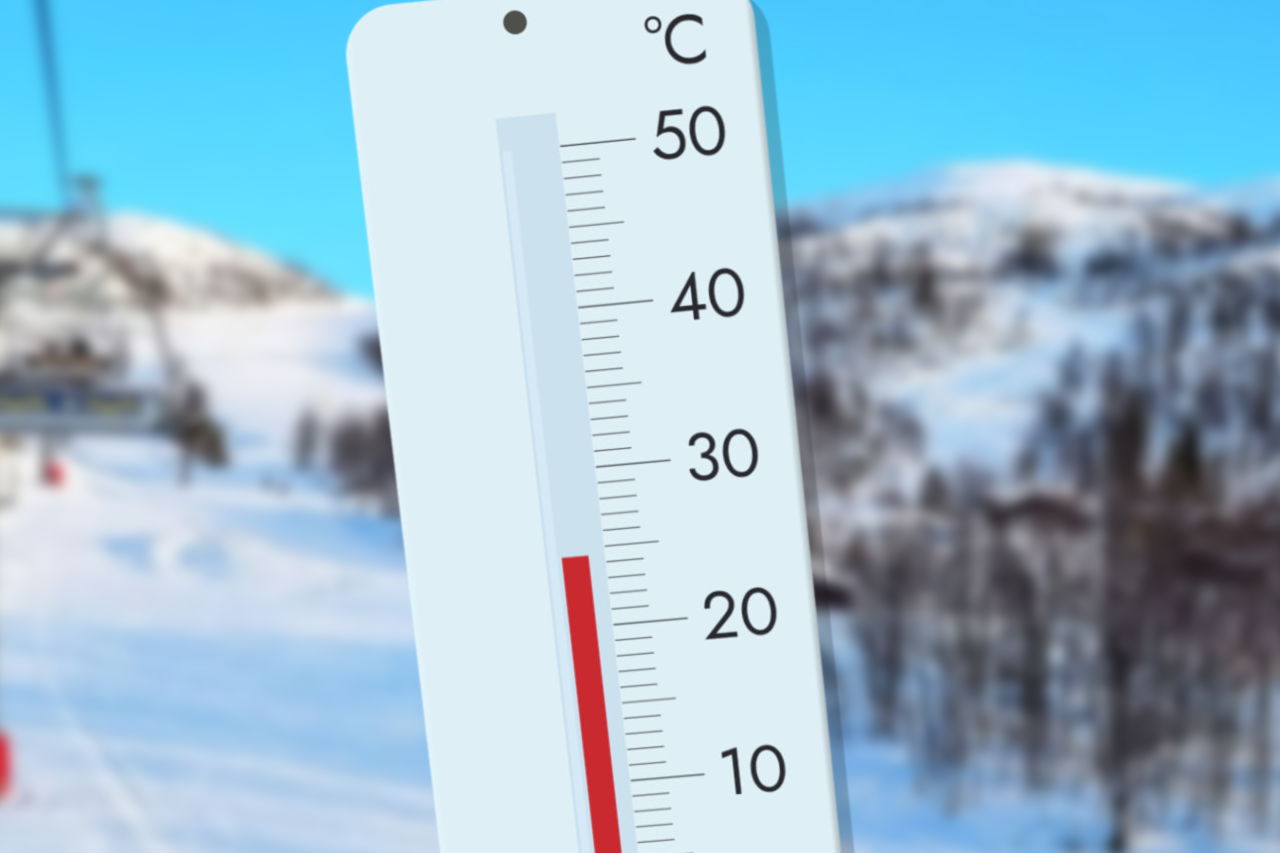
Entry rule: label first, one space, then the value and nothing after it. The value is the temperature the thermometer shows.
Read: 24.5 °C
